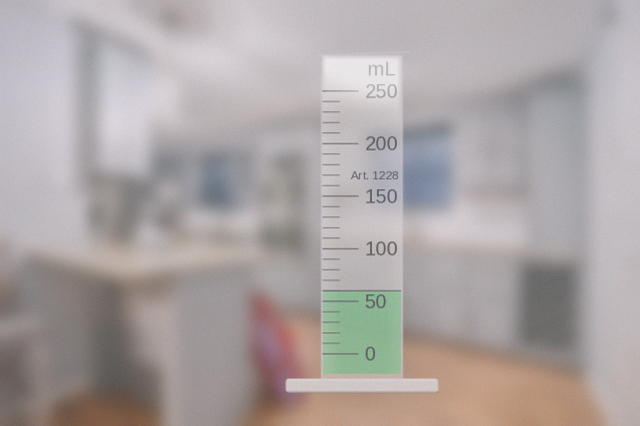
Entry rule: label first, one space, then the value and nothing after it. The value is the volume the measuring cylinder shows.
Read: 60 mL
